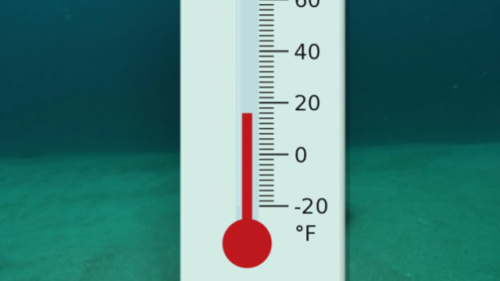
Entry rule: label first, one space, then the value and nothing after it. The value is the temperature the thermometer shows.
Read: 16 °F
